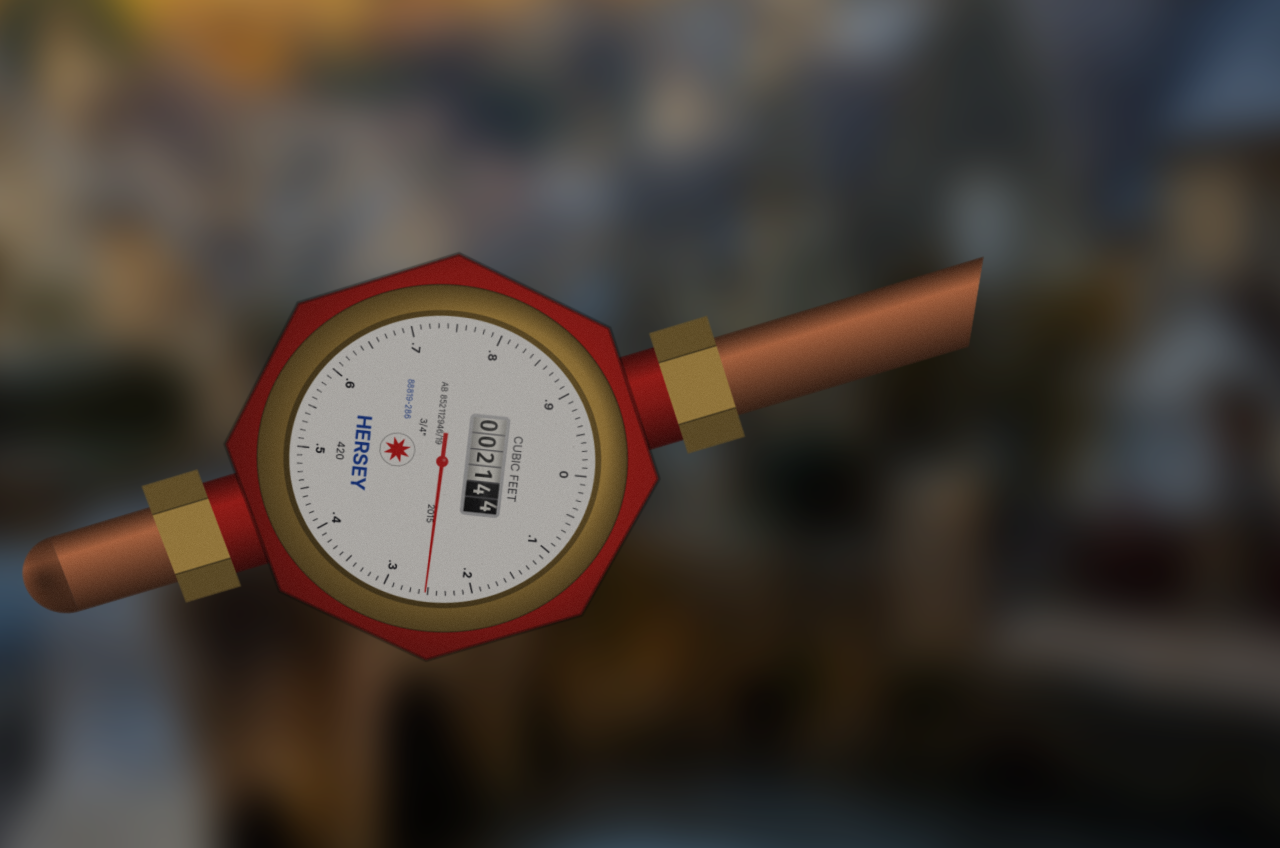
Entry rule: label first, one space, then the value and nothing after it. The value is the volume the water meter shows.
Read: 2144.25 ft³
